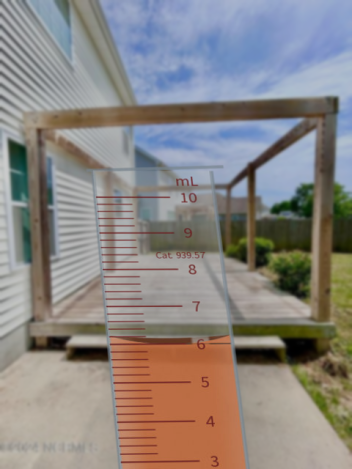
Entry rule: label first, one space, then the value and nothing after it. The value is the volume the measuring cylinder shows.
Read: 6 mL
